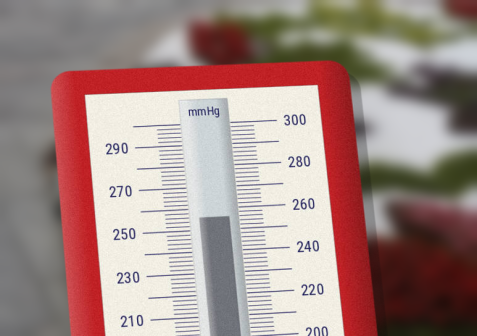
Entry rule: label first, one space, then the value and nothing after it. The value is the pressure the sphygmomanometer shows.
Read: 256 mmHg
